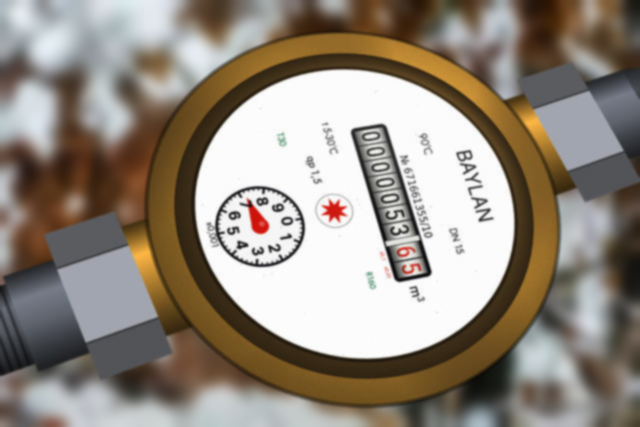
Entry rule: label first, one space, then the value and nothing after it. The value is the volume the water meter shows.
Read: 53.657 m³
